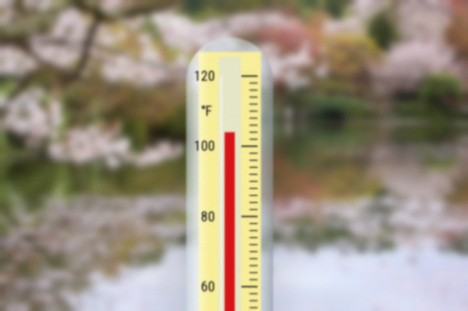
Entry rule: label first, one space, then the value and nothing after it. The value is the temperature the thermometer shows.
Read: 104 °F
